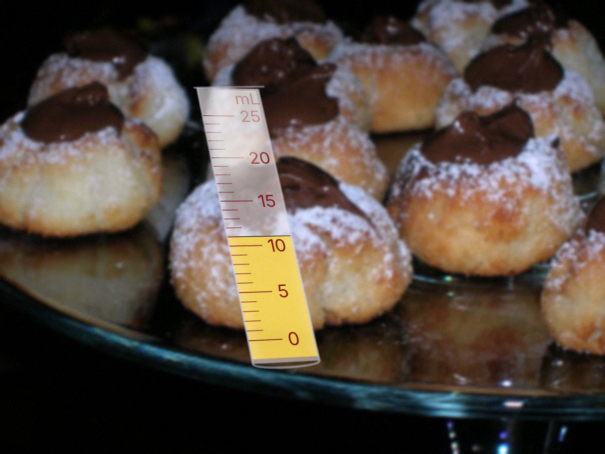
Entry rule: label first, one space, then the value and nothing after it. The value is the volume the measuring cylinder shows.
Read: 11 mL
